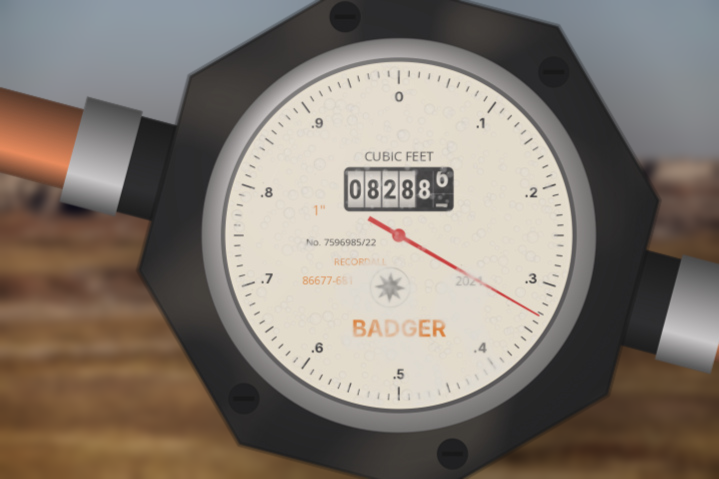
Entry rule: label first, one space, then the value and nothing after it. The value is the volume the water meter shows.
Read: 82886.33 ft³
